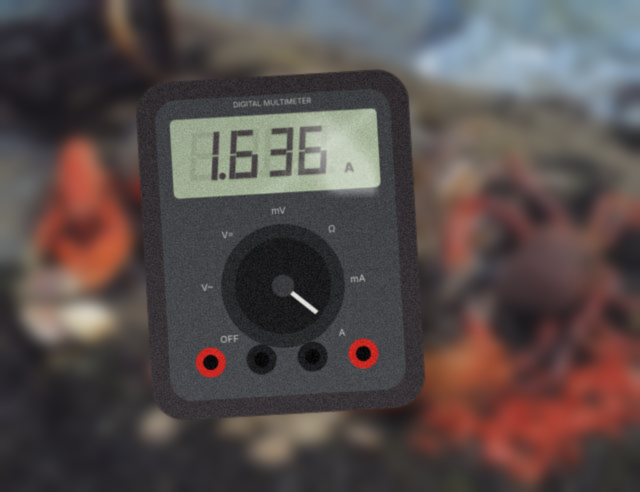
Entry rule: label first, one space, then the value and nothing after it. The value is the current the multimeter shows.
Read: 1.636 A
